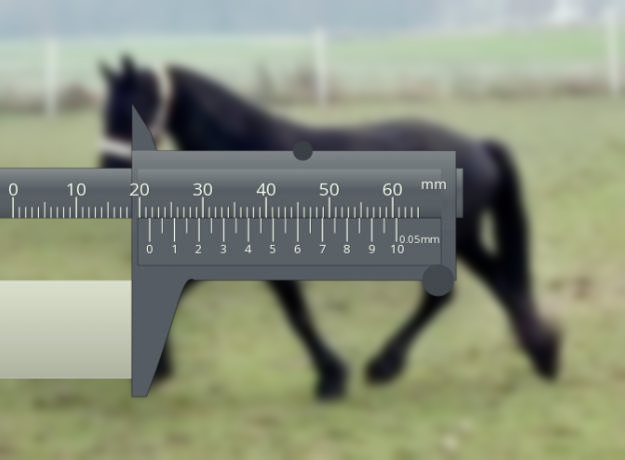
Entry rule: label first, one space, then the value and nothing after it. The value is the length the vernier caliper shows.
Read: 21.6 mm
